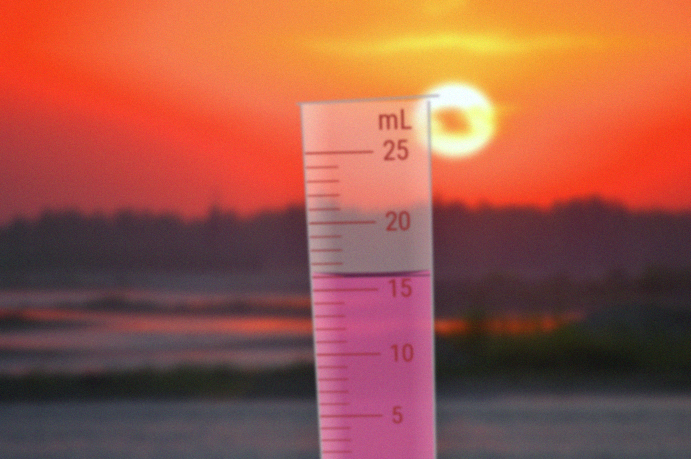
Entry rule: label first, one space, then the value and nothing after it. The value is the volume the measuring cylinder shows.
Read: 16 mL
